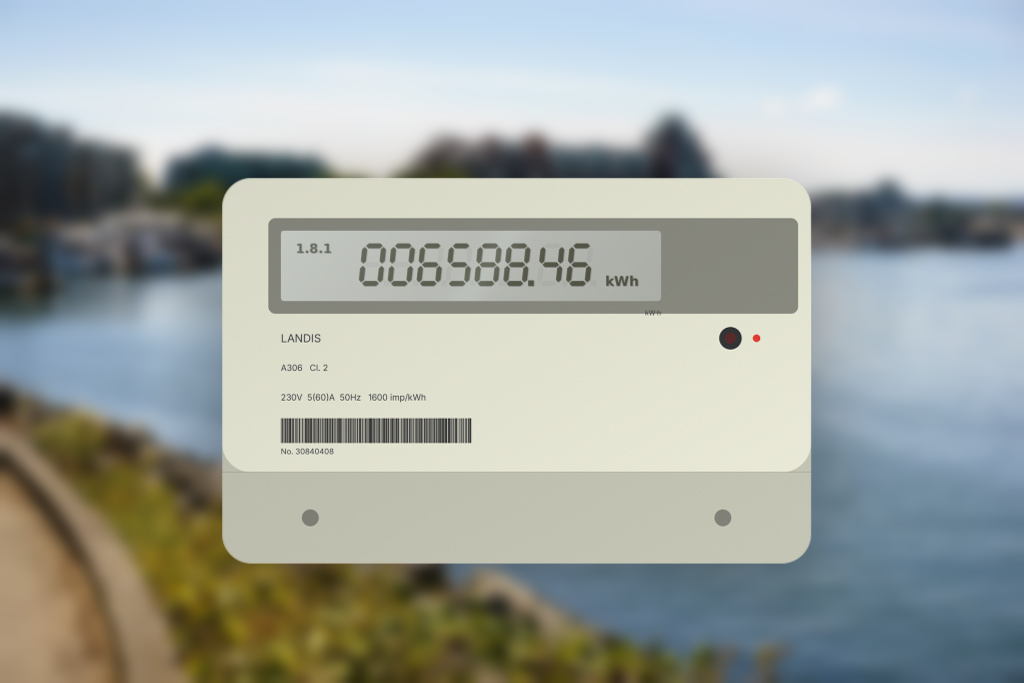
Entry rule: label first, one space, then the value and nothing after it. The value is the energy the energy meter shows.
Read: 6588.46 kWh
